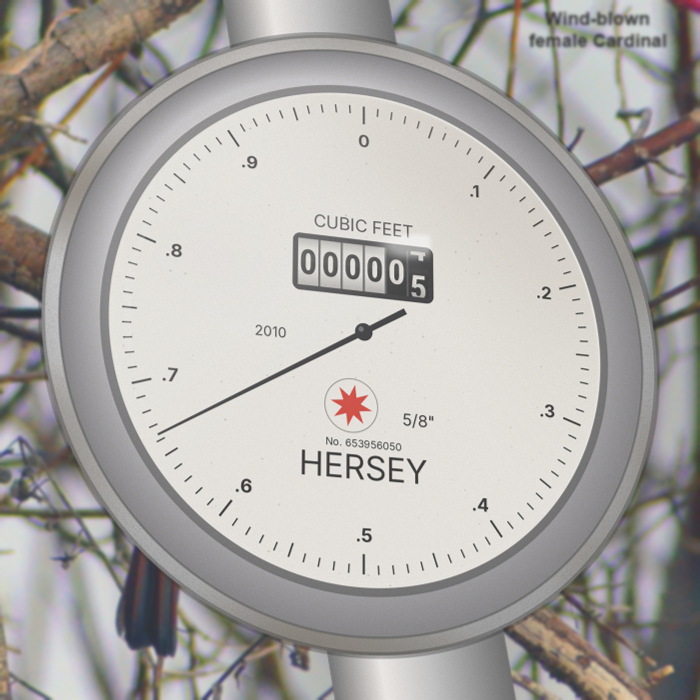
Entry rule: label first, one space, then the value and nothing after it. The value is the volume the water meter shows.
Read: 4.66 ft³
